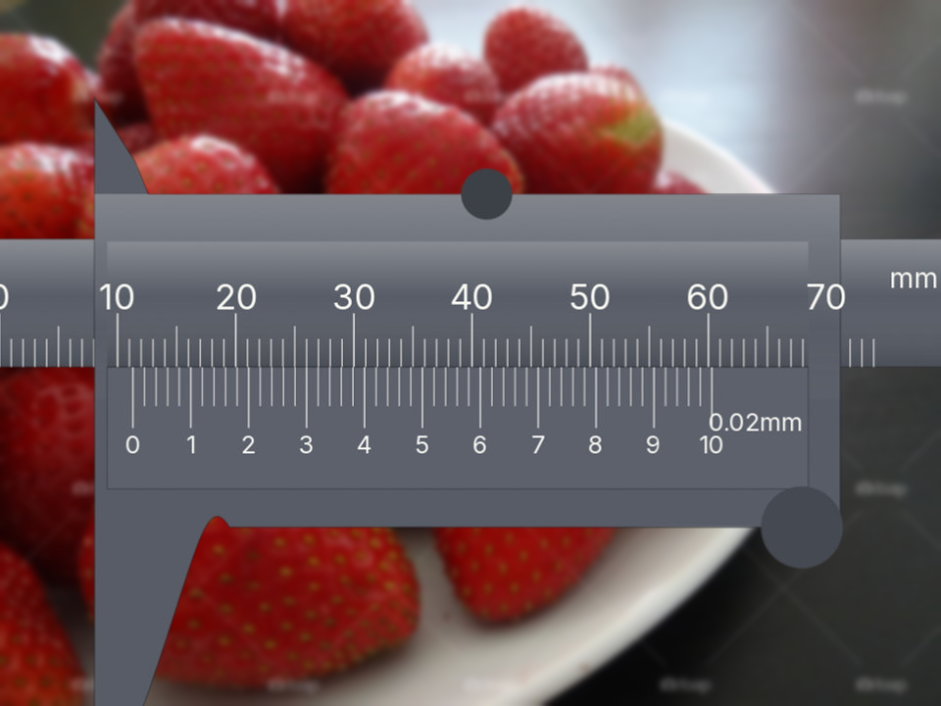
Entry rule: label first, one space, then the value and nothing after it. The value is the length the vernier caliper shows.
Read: 11.3 mm
